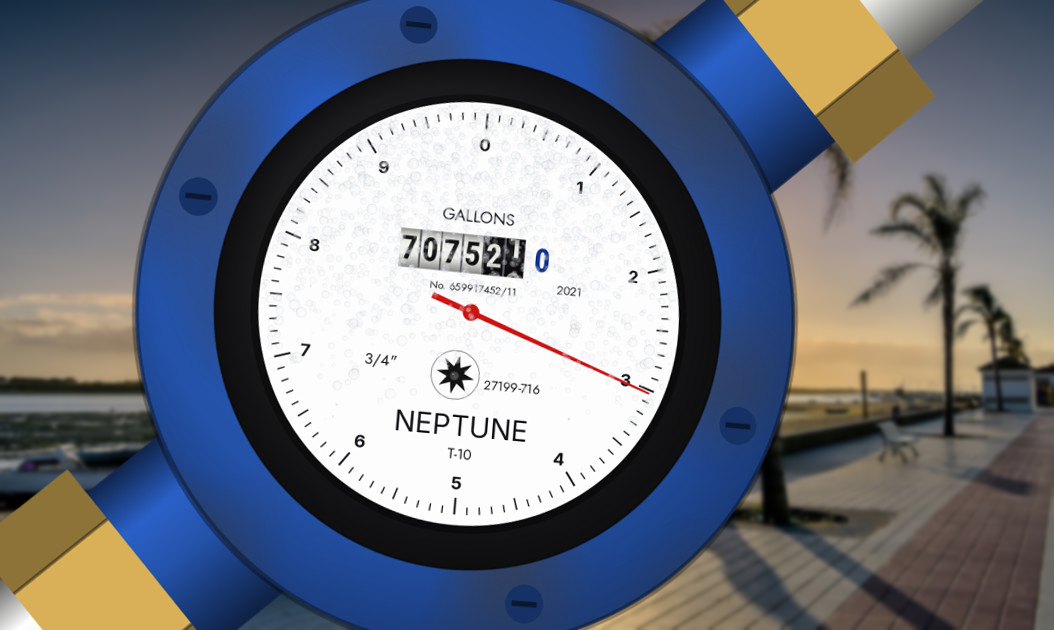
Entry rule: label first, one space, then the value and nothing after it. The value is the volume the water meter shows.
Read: 7075213.0 gal
